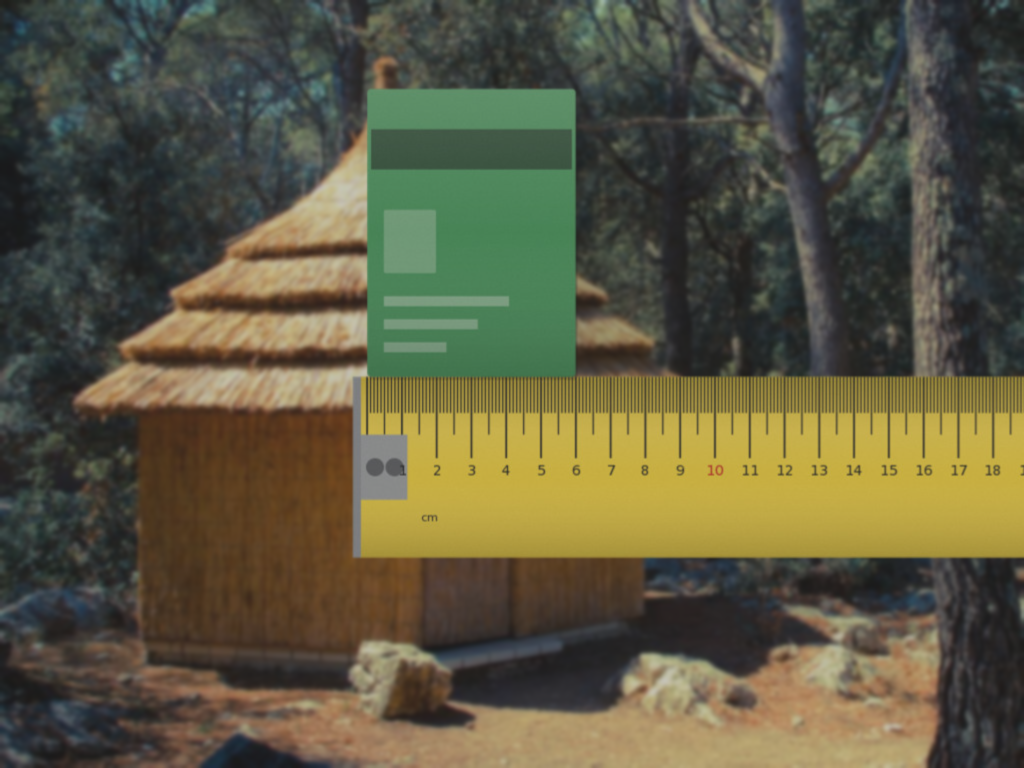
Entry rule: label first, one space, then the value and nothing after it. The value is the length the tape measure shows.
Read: 6 cm
